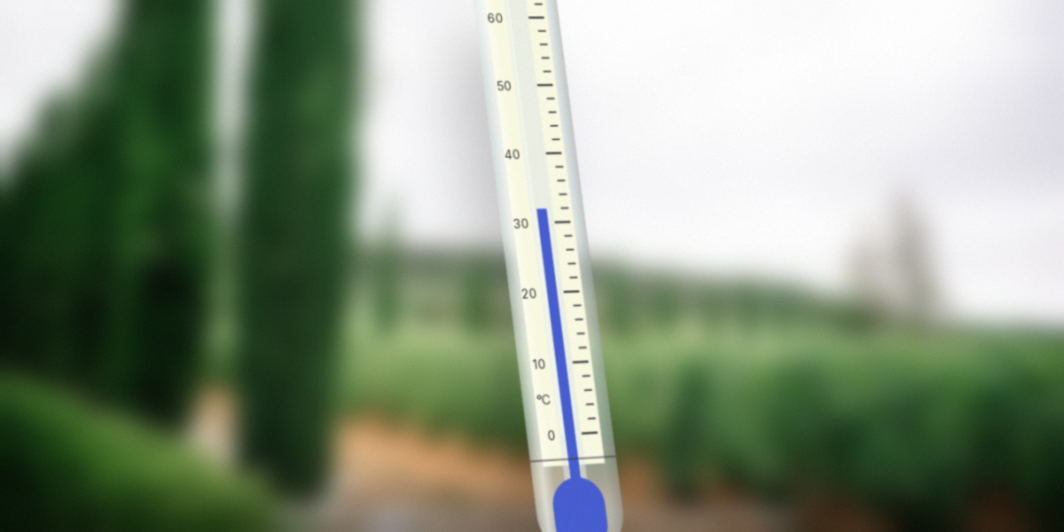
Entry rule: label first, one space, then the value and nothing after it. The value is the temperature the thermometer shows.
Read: 32 °C
